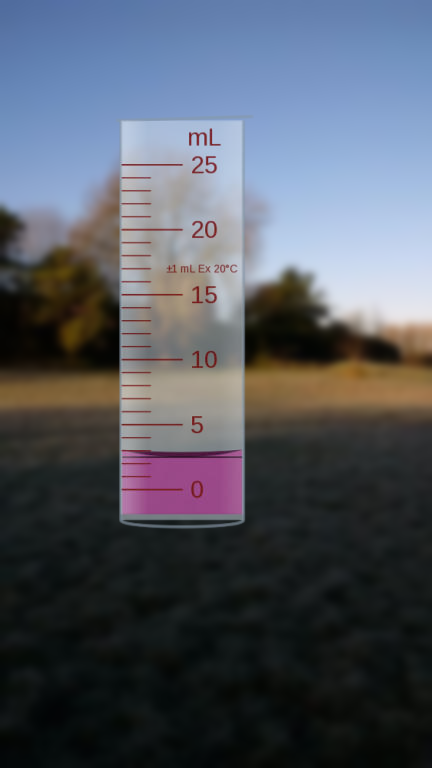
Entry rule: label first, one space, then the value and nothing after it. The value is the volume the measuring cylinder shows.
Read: 2.5 mL
